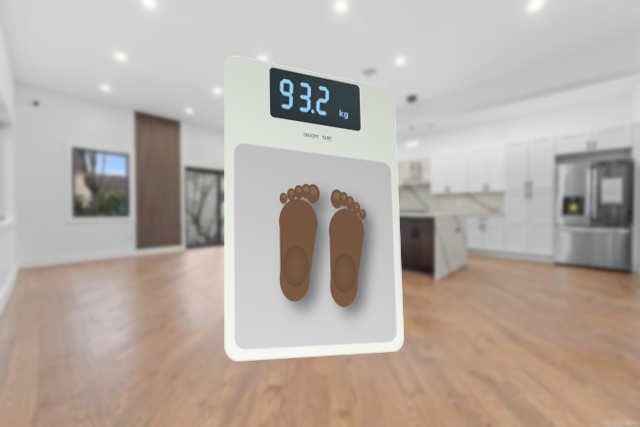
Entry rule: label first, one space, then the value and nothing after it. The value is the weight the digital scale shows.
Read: 93.2 kg
